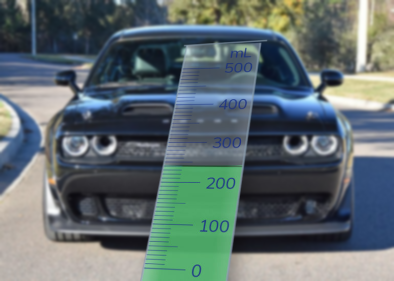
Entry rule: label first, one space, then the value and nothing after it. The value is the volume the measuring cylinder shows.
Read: 240 mL
